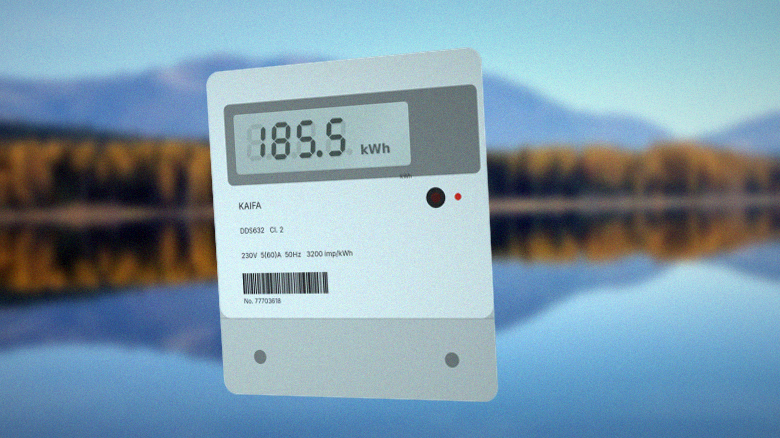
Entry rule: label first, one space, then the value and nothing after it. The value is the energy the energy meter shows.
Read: 185.5 kWh
